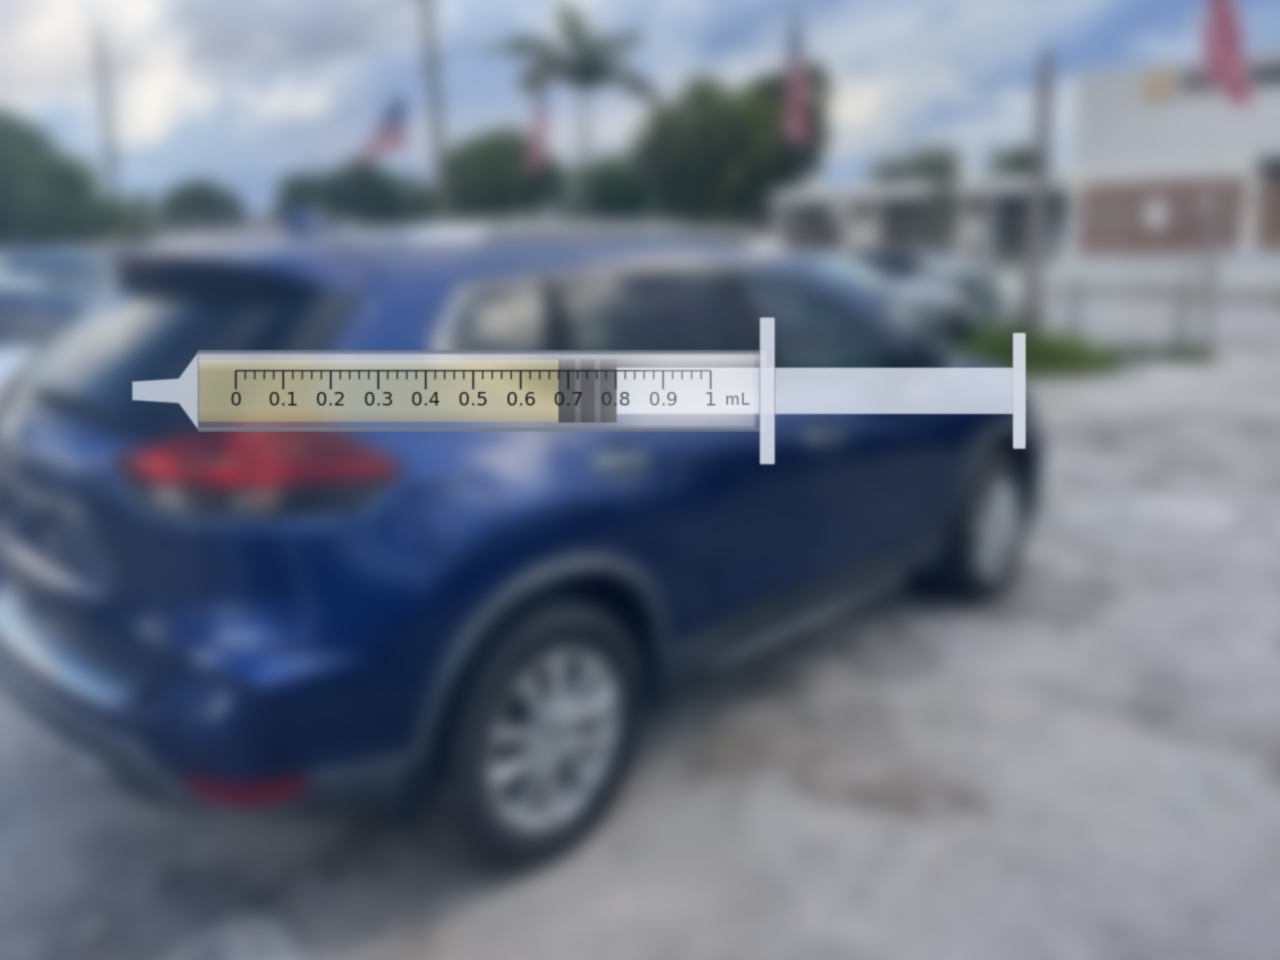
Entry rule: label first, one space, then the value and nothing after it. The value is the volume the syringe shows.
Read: 0.68 mL
